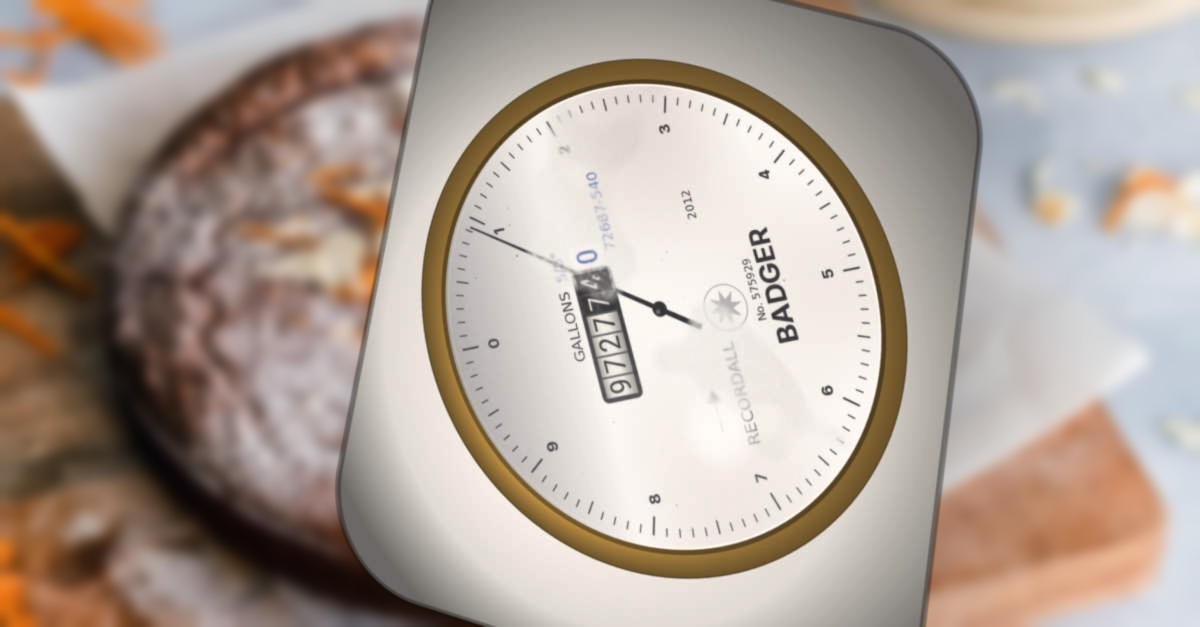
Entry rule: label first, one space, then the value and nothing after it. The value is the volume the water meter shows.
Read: 9727740.9 gal
